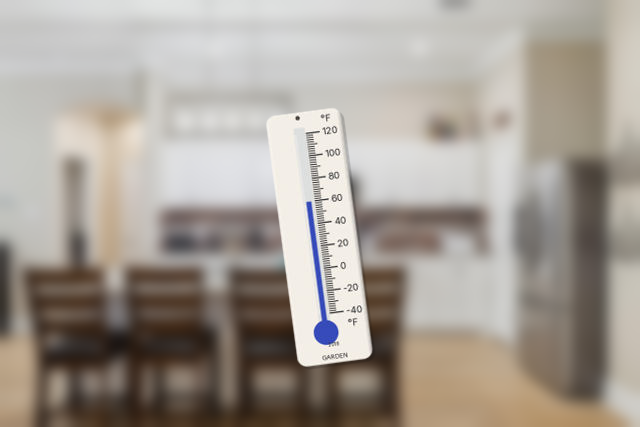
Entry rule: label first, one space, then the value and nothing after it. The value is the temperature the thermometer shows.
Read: 60 °F
